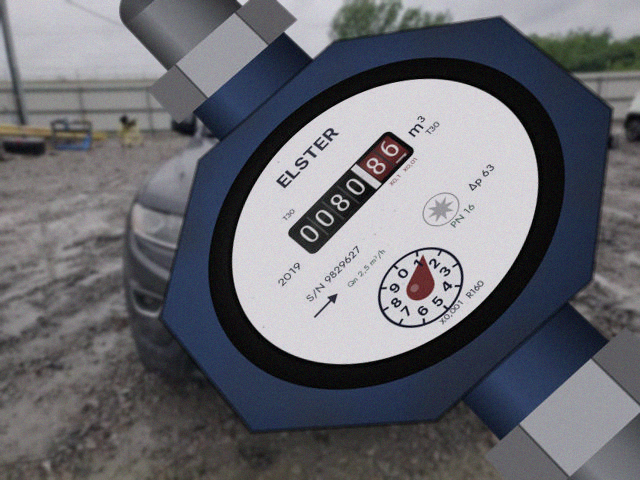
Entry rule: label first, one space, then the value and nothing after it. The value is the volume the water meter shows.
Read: 80.861 m³
